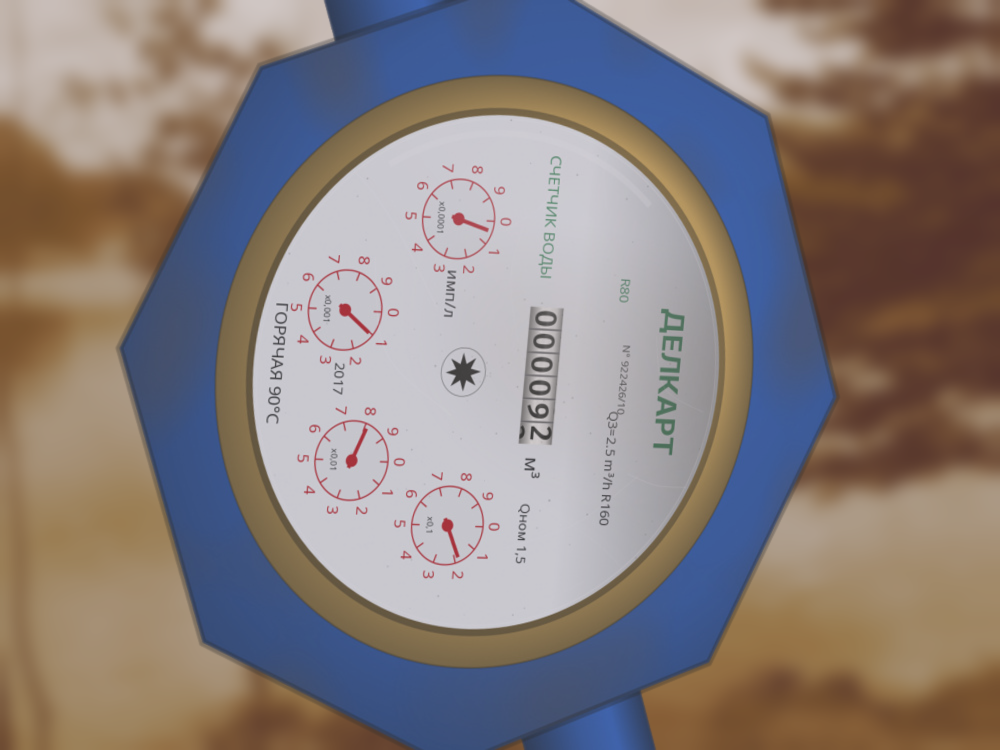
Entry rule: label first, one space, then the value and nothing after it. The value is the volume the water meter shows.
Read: 92.1810 m³
